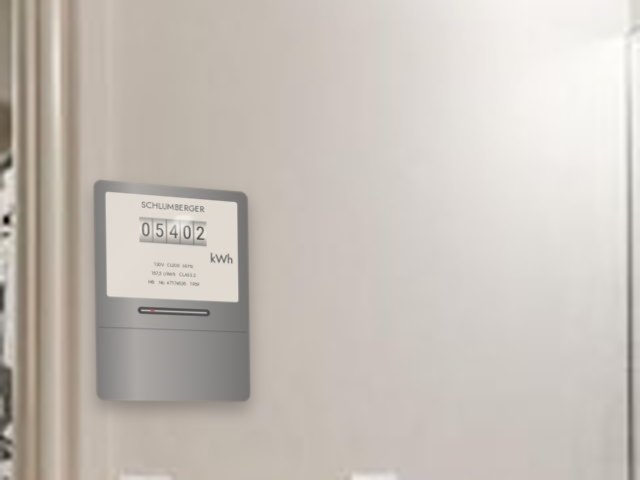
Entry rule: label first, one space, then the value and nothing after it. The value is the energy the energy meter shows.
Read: 5402 kWh
